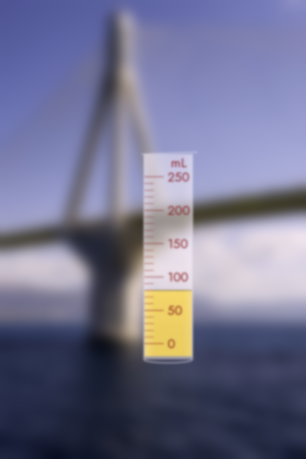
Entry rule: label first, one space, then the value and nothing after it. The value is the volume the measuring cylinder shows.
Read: 80 mL
